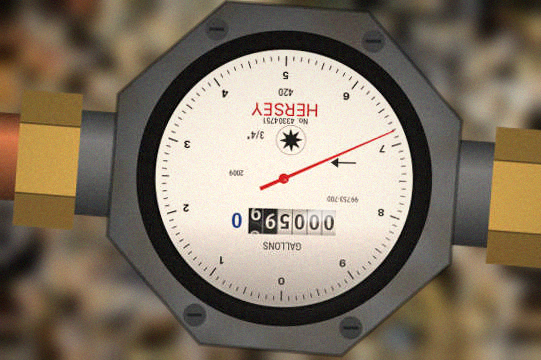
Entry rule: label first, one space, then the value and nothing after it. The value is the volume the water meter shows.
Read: 5986.8 gal
